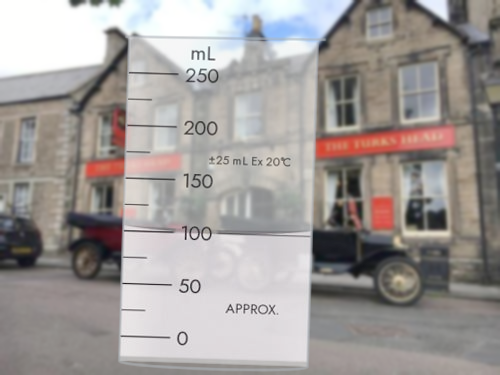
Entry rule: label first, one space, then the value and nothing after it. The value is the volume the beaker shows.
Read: 100 mL
